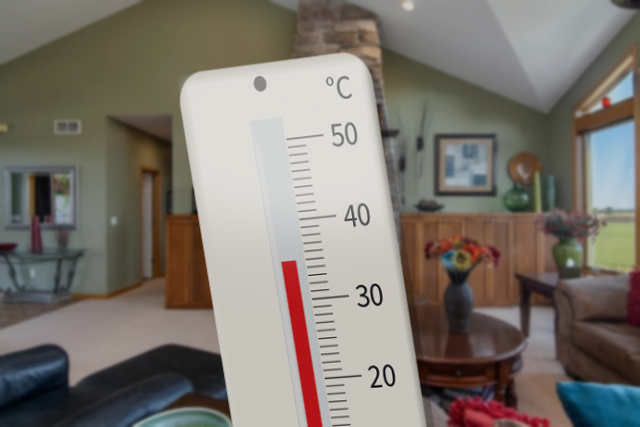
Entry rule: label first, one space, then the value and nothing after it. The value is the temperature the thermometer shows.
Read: 35 °C
